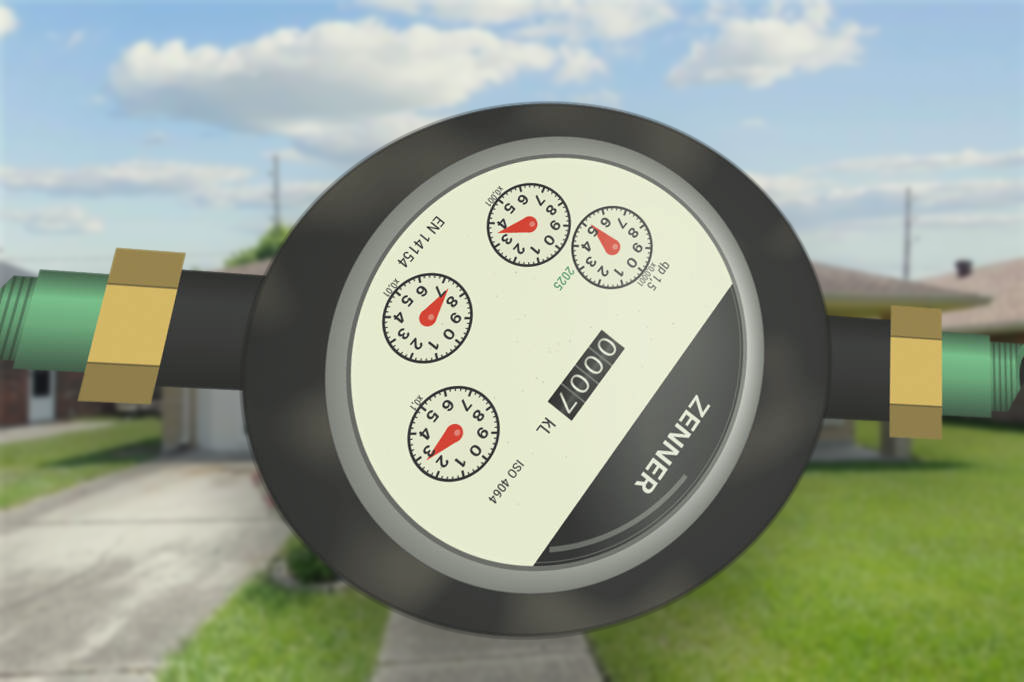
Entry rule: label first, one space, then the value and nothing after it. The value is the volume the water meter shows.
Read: 7.2735 kL
